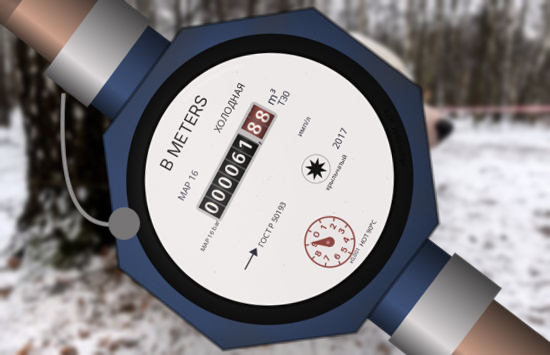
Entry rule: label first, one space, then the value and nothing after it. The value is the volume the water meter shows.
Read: 61.879 m³
